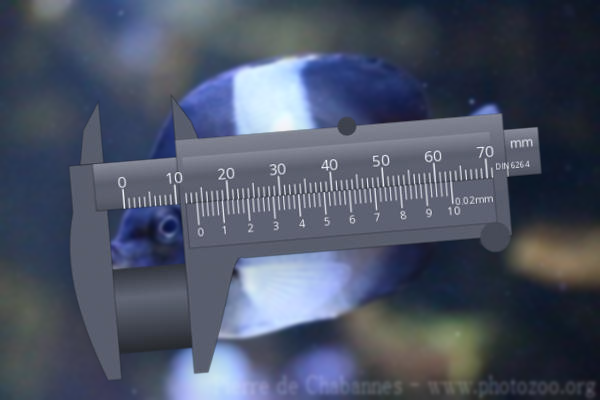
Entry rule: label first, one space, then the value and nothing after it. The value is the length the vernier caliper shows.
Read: 14.0 mm
